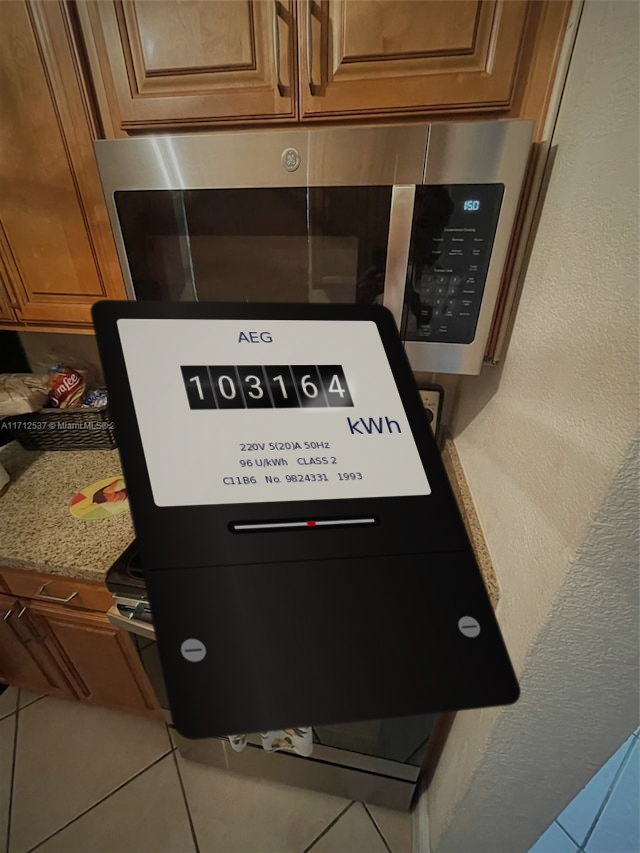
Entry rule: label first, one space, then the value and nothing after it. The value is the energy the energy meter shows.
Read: 103164 kWh
